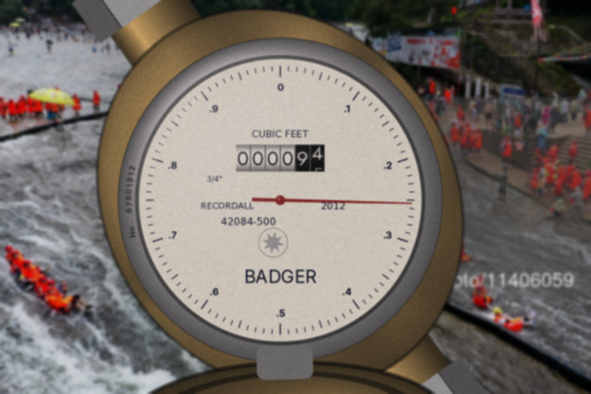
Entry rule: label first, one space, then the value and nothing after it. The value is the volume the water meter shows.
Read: 94.25 ft³
